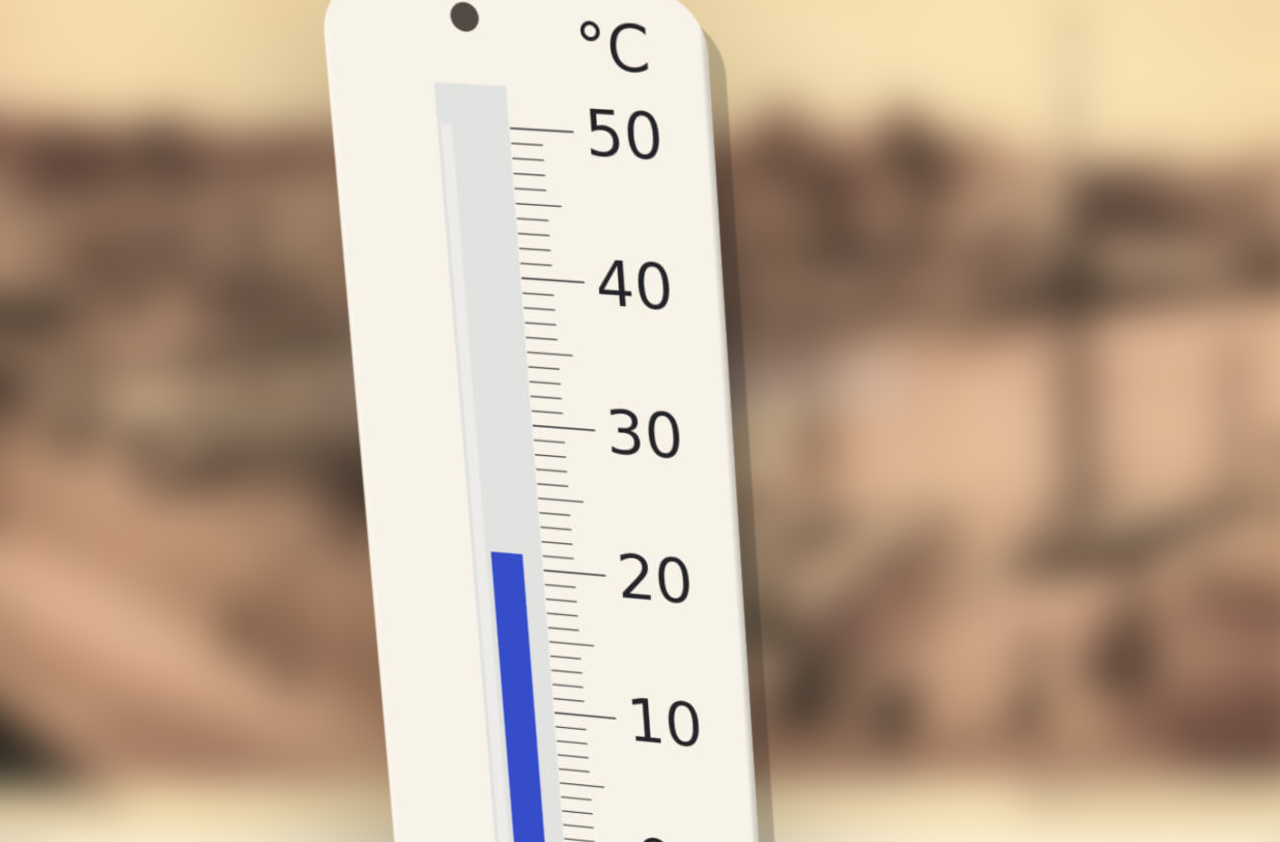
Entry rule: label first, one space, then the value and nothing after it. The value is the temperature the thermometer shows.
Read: 21 °C
